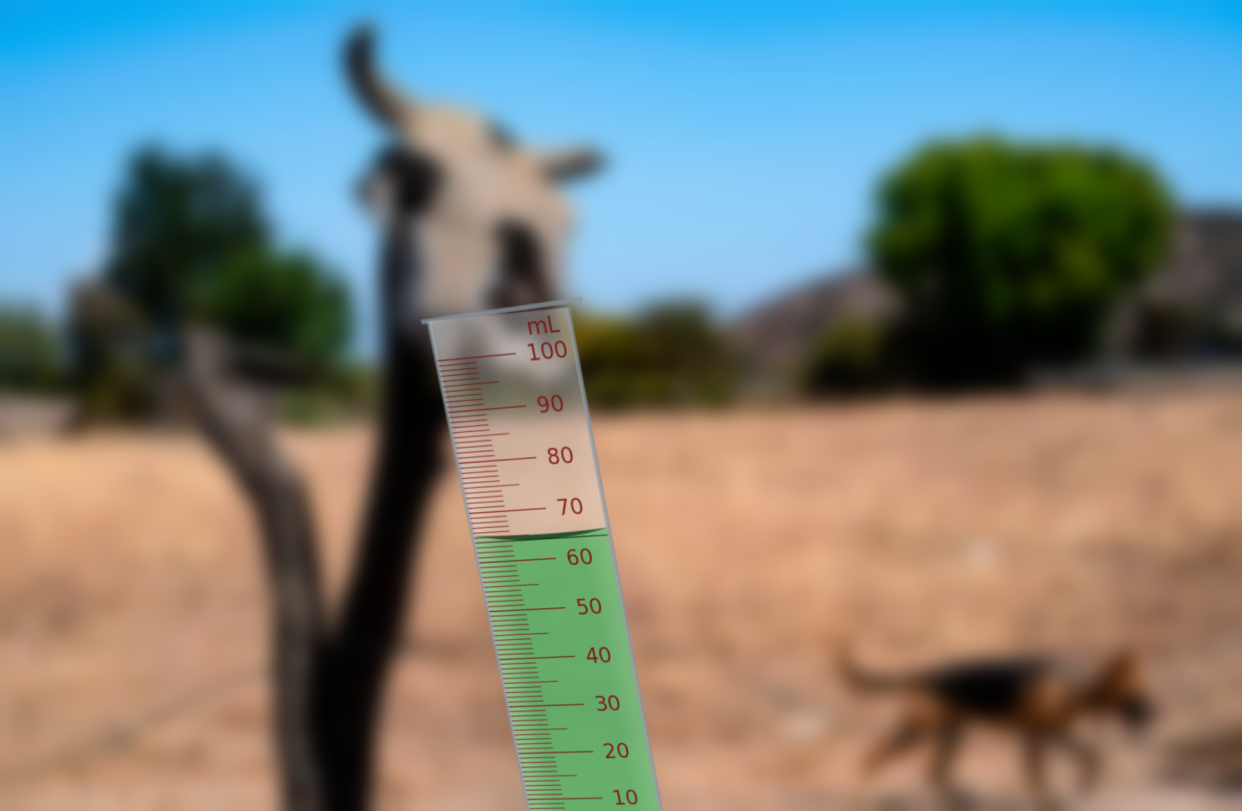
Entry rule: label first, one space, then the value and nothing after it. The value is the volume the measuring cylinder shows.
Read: 64 mL
